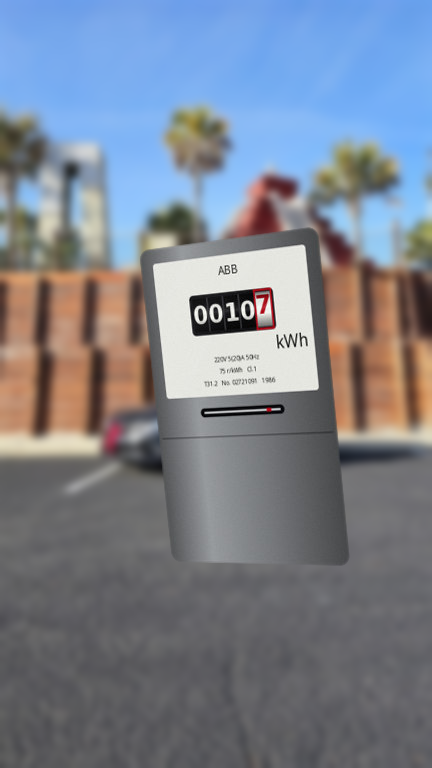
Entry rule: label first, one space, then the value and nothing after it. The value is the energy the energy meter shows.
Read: 10.7 kWh
